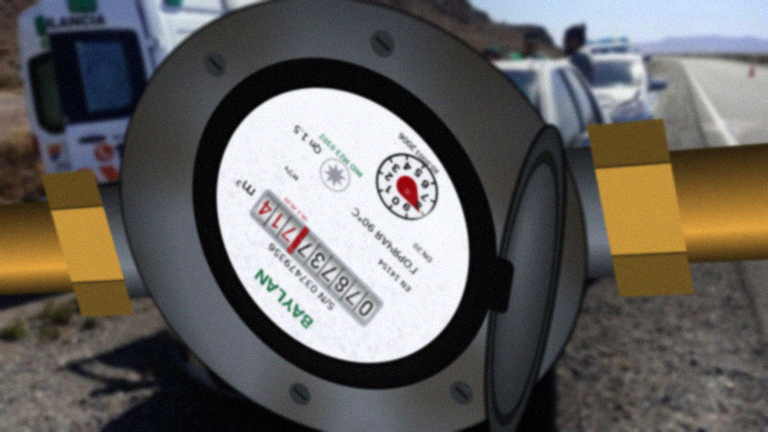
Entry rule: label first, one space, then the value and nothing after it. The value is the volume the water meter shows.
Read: 78737.7148 m³
